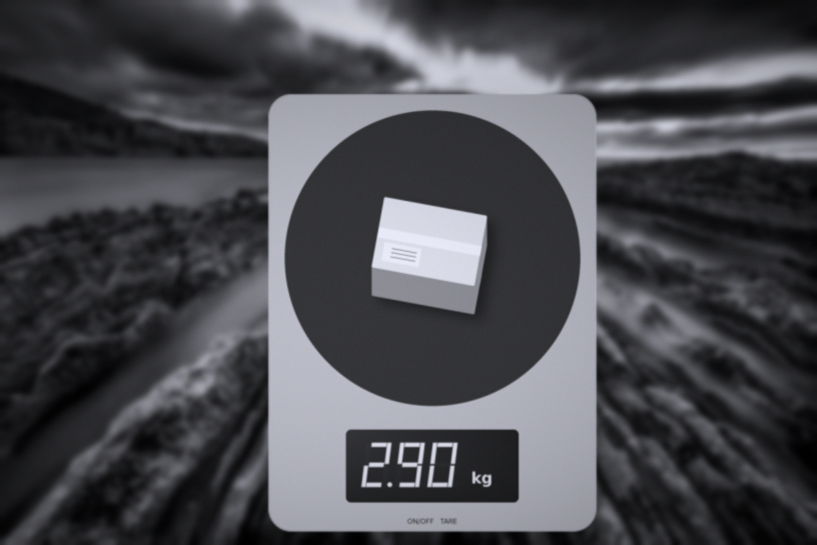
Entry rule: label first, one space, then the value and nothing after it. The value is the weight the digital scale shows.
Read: 2.90 kg
